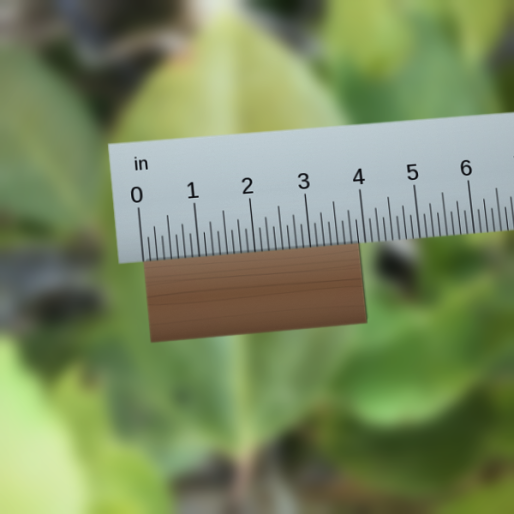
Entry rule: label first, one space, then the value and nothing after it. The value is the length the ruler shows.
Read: 3.875 in
